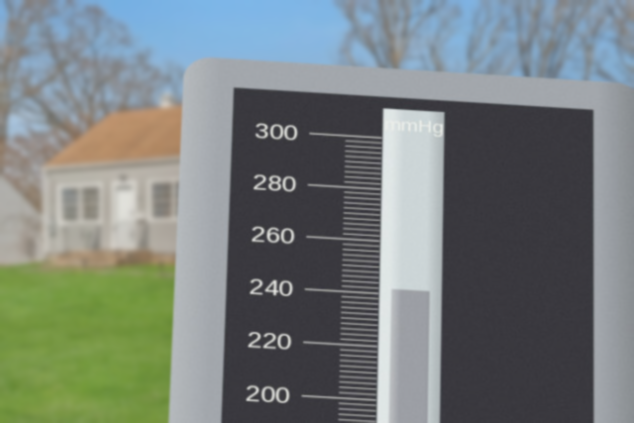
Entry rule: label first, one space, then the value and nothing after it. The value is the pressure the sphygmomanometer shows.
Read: 242 mmHg
